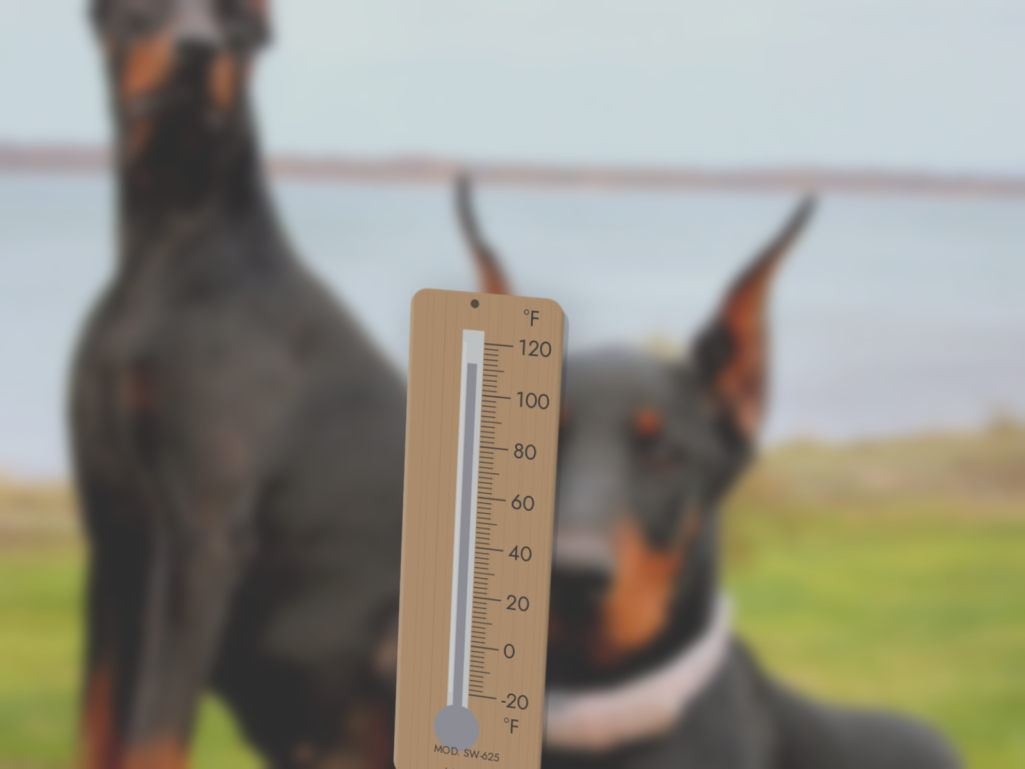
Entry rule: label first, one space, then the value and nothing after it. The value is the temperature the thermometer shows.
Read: 112 °F
